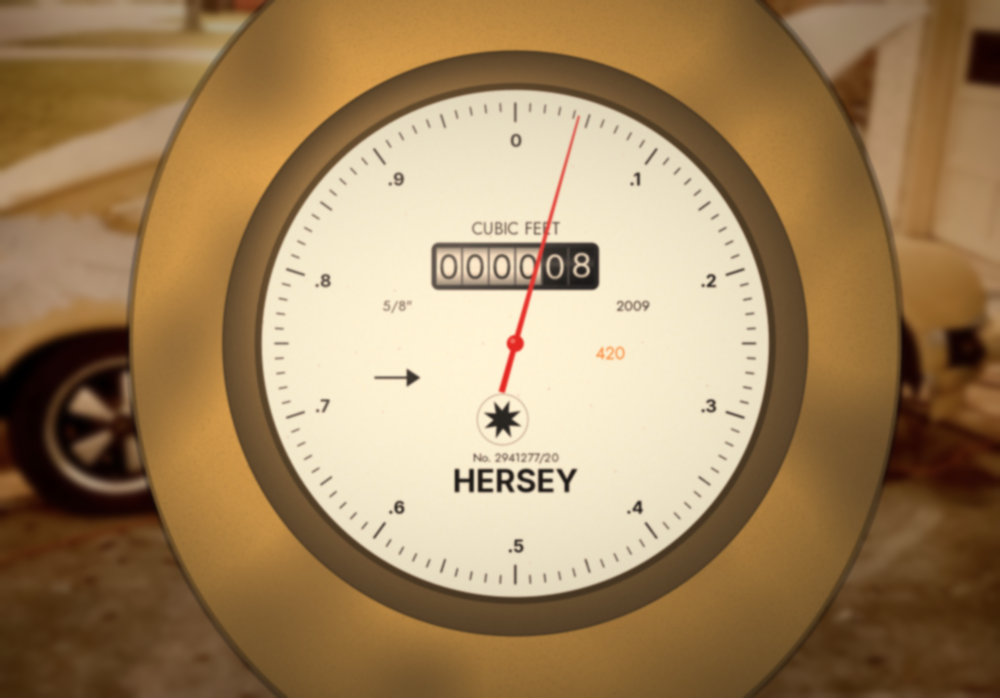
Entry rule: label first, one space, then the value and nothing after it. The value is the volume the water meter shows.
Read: 8.04 ft³
